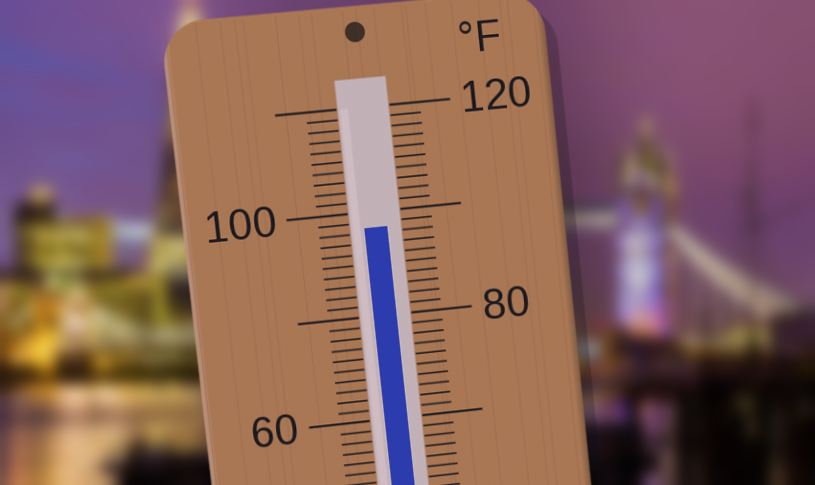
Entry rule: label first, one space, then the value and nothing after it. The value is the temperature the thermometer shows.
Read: 97 °F
